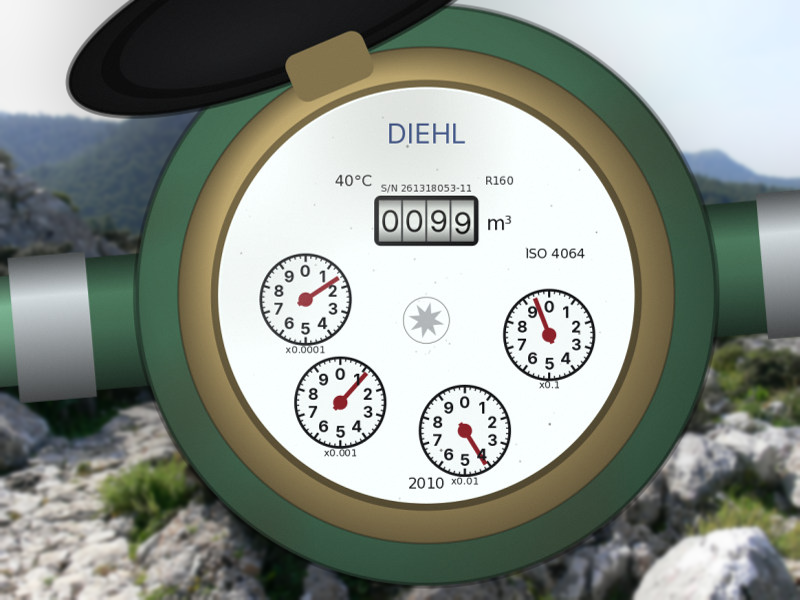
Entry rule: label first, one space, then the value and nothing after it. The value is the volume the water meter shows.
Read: 98.9411 m³
